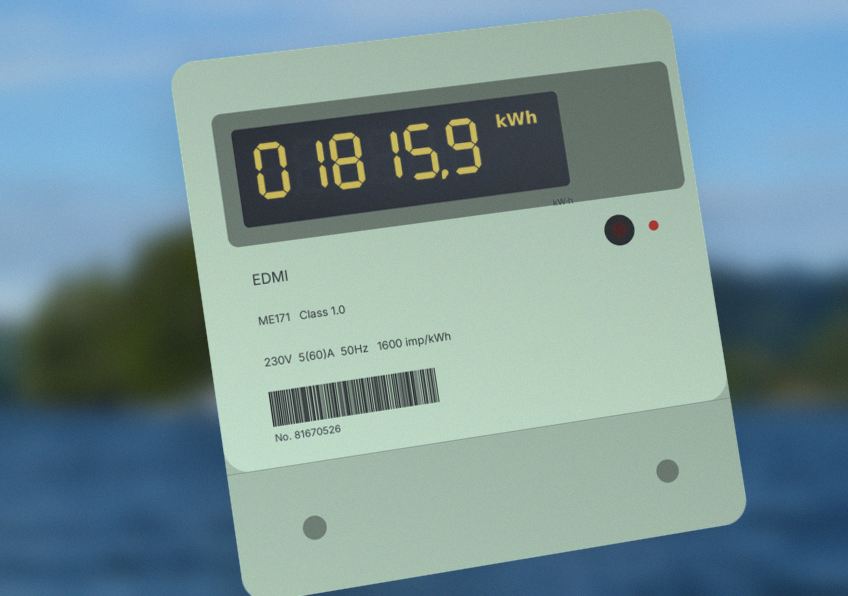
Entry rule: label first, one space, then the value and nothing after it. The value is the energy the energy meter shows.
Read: 1815.9 kWh
